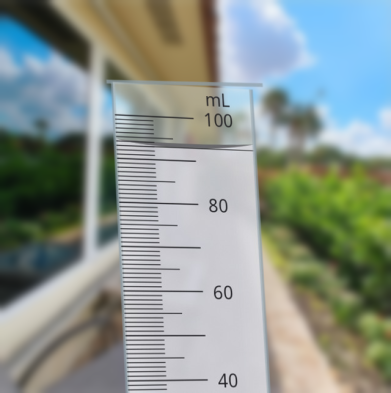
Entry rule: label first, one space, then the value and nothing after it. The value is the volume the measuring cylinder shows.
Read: 93 mL
